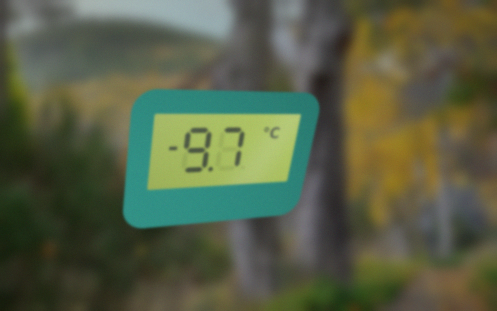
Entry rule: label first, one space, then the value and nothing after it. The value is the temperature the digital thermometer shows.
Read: -9.7 °C
